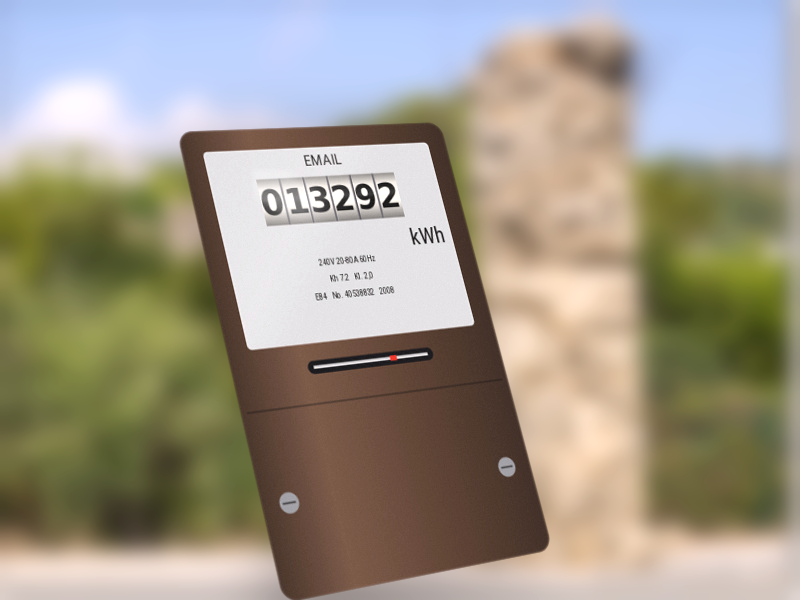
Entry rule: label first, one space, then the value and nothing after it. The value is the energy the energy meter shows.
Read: 13292 kWh
